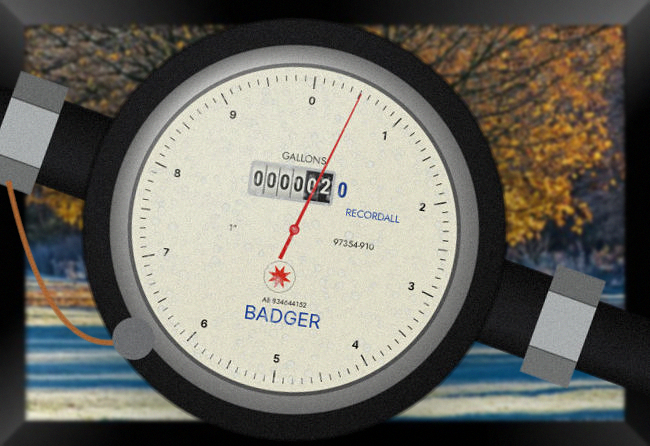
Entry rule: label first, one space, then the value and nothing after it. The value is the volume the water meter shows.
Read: 20.5 gal
